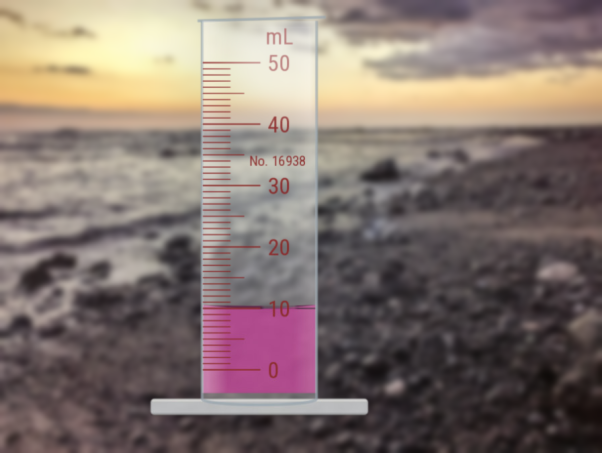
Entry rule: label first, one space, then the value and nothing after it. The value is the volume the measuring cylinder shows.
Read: 10 mL
